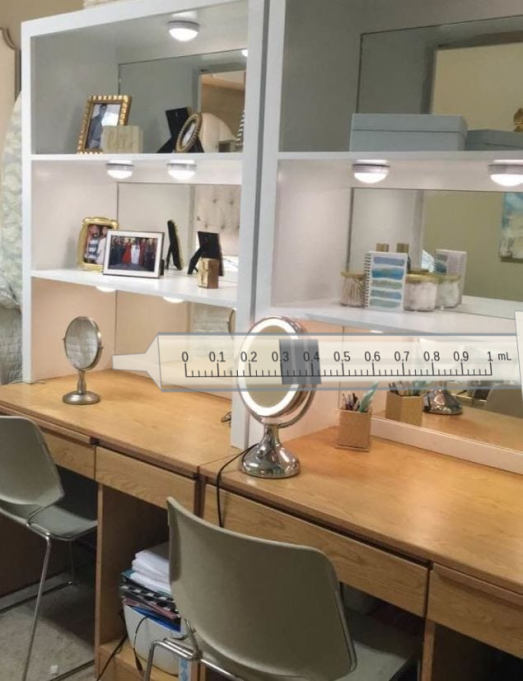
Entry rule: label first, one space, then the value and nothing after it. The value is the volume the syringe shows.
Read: 0.3 mL
